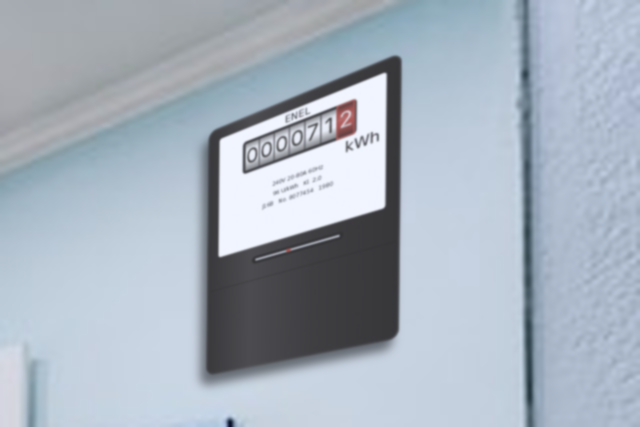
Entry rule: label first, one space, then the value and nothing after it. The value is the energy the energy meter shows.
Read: 71.2 kWh
